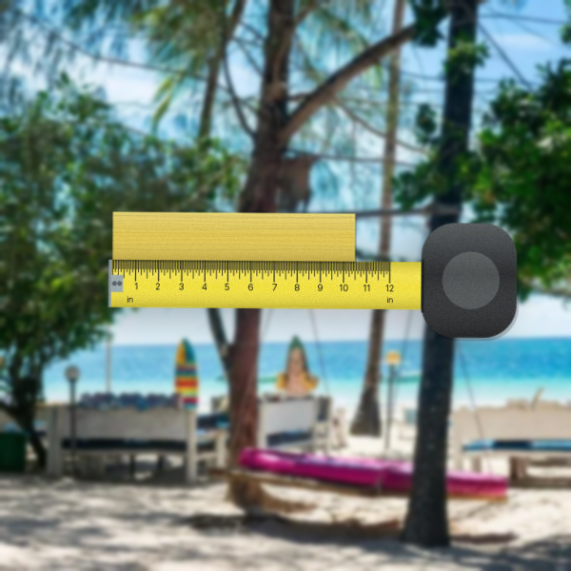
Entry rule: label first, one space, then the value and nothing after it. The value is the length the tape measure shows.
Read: 10.5 in
